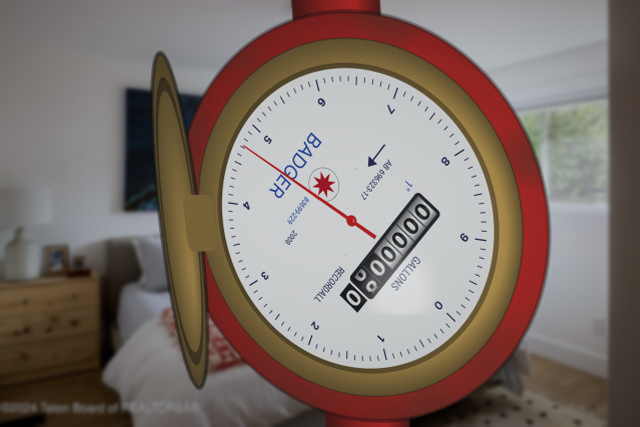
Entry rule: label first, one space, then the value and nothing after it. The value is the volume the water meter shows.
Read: 84.7 gal
